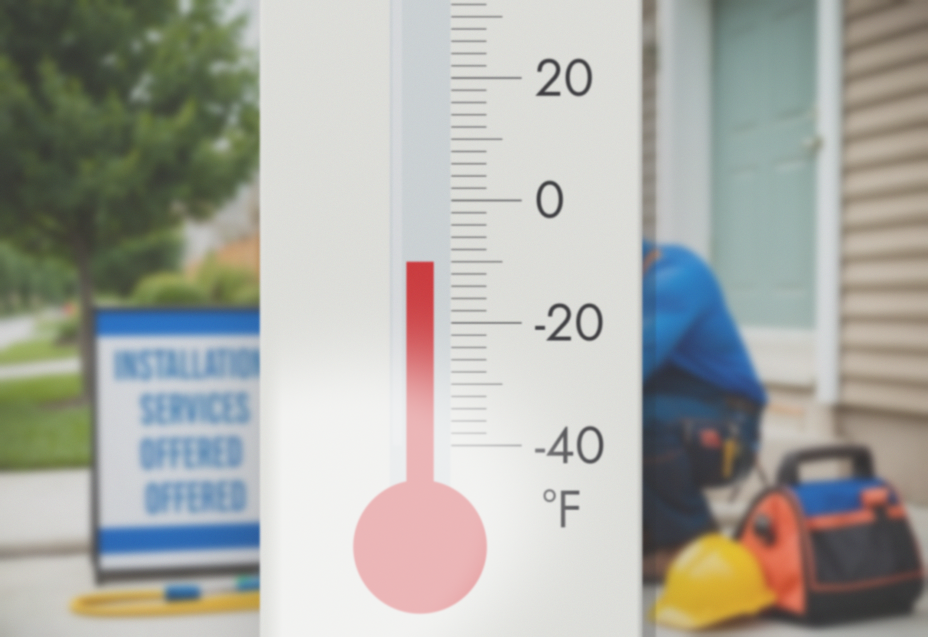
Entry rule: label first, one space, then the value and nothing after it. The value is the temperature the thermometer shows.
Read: -10 °F
